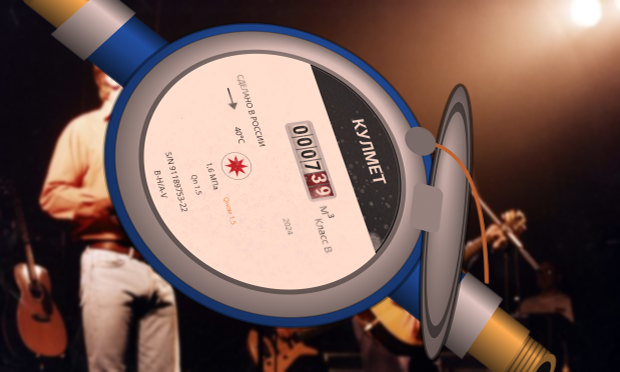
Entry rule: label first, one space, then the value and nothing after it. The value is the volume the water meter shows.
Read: 7.39 m³
